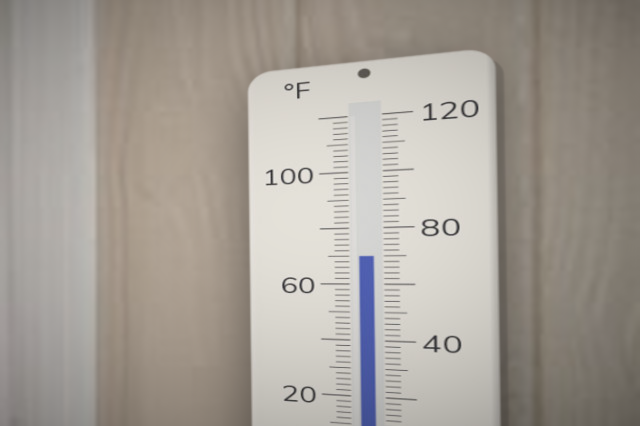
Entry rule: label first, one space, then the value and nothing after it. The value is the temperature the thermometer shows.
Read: 70 °F
